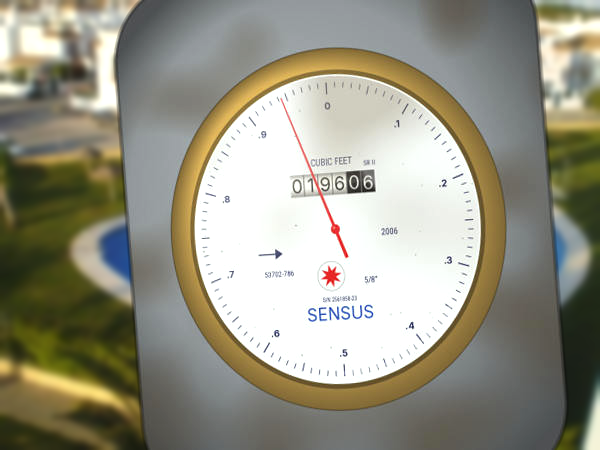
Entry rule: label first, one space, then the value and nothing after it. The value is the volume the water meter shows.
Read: 19605.94 ft³
